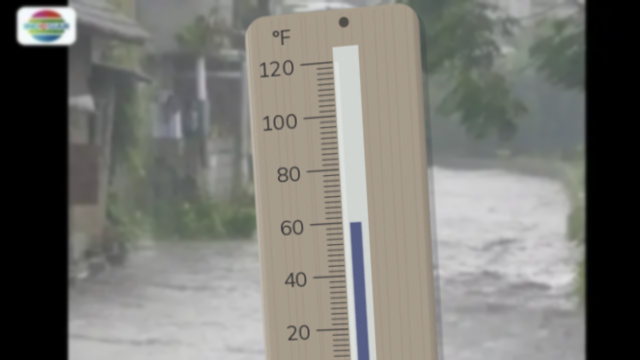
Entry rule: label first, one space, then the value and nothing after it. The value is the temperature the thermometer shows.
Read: 60 °F
